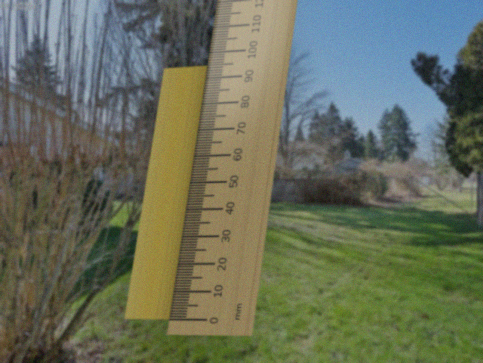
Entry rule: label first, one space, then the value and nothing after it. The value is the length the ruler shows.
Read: 95 mm
